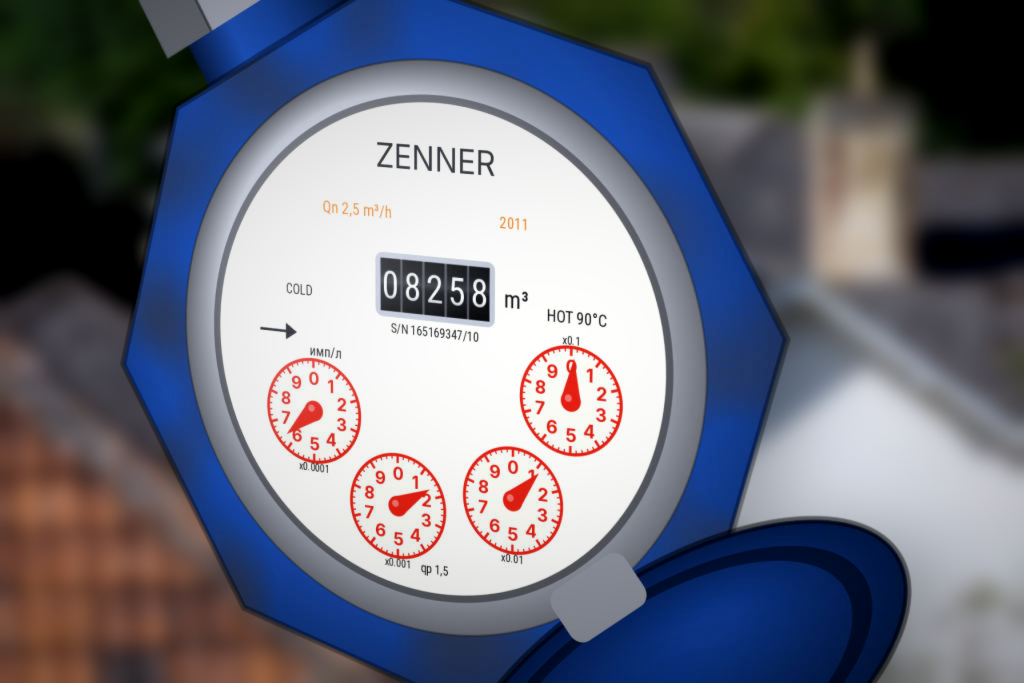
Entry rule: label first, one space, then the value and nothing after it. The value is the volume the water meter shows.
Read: 8258.0116 m³
